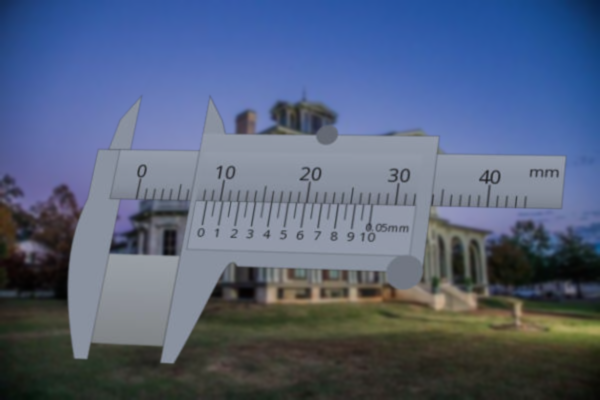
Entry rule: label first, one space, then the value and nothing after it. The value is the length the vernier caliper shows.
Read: 8.4 mm
